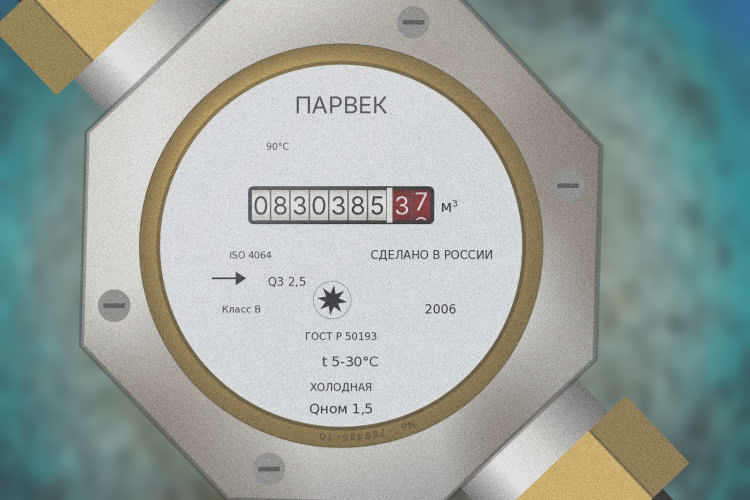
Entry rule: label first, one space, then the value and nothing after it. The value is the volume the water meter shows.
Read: 830385.37 m³
